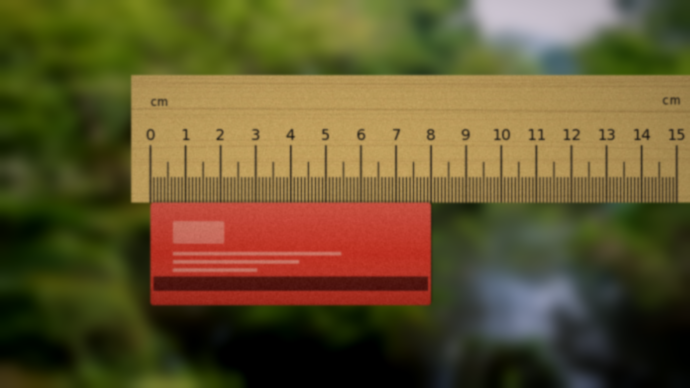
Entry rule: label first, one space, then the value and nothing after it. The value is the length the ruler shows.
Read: 8 cm
